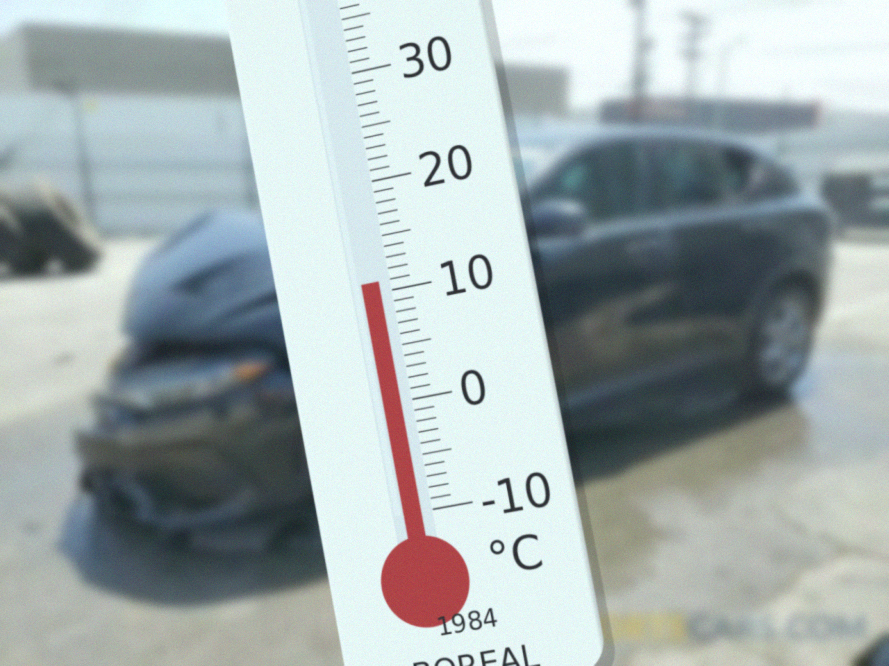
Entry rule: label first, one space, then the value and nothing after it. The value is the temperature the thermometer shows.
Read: 11 °C
